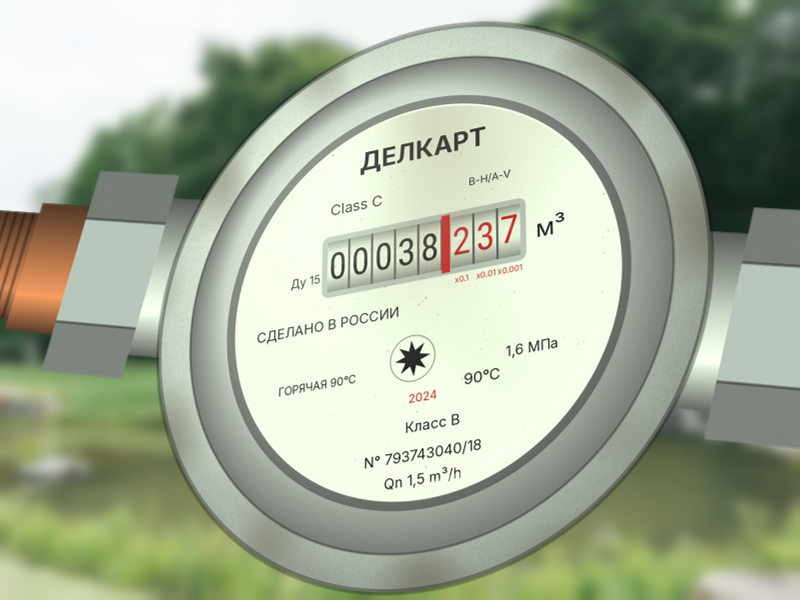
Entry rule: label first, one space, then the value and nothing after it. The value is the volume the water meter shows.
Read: 38.237 m³
